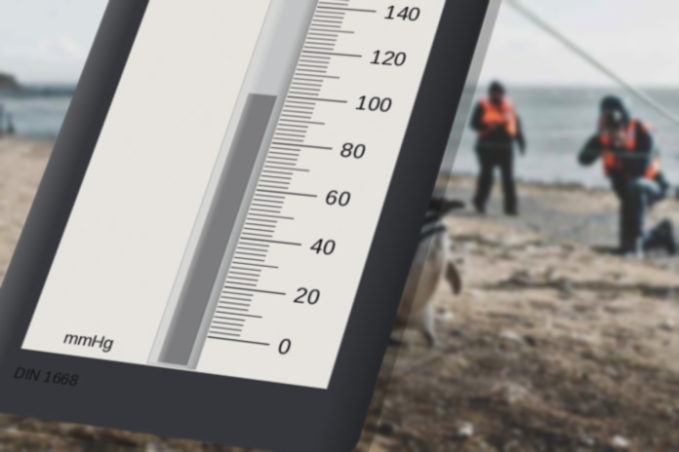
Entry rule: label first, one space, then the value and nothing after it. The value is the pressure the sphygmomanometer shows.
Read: 100 mmHg
